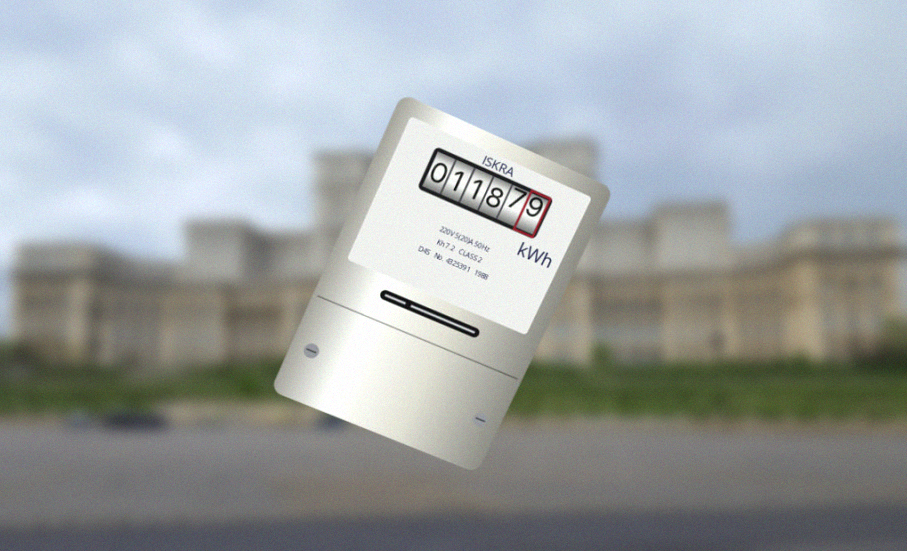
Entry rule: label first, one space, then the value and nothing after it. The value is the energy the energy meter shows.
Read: 1187.9 kWh
